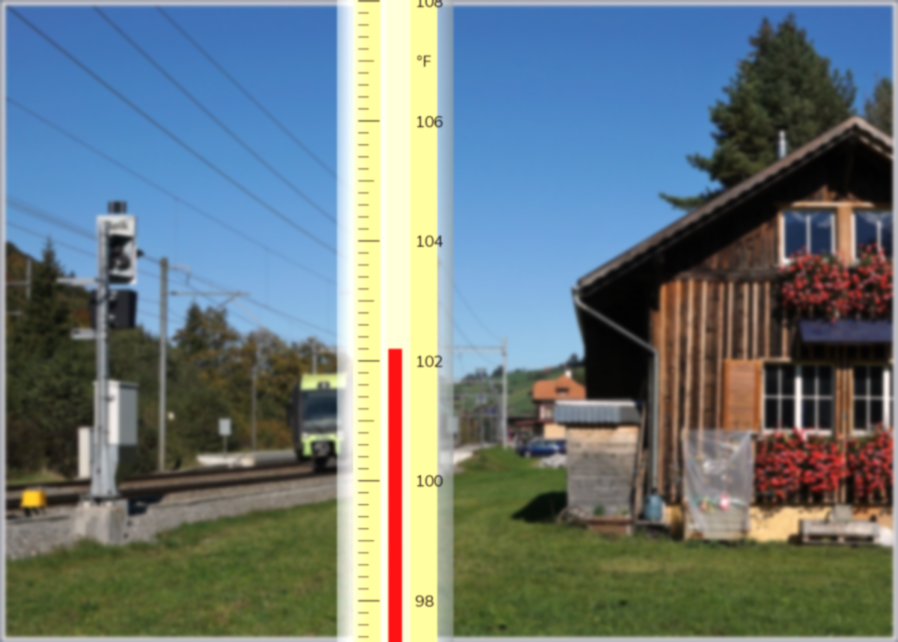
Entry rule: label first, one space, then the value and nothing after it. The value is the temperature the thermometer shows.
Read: 102.2 °F
